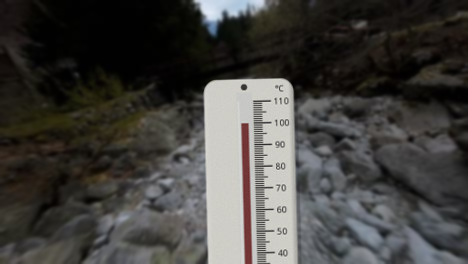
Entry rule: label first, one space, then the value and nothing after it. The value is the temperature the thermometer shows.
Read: 100 °C
